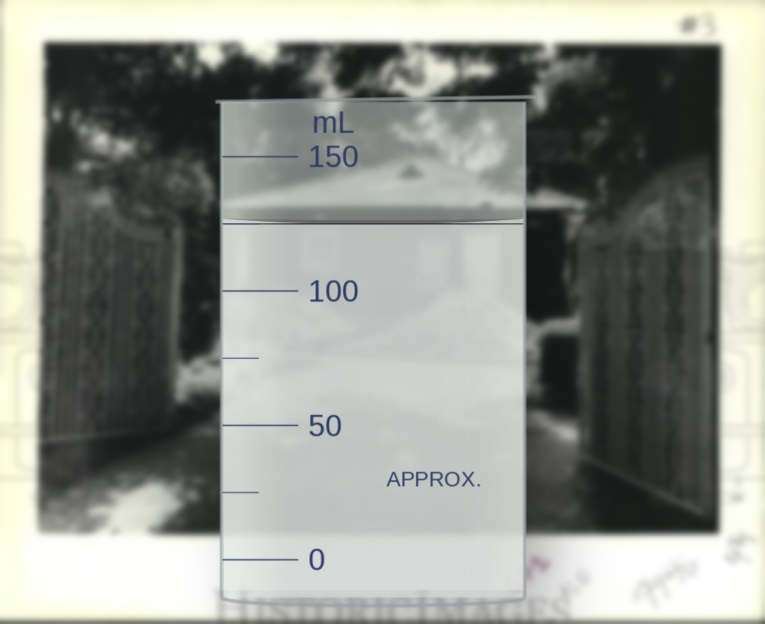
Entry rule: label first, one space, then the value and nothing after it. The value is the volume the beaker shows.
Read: 125 mL
